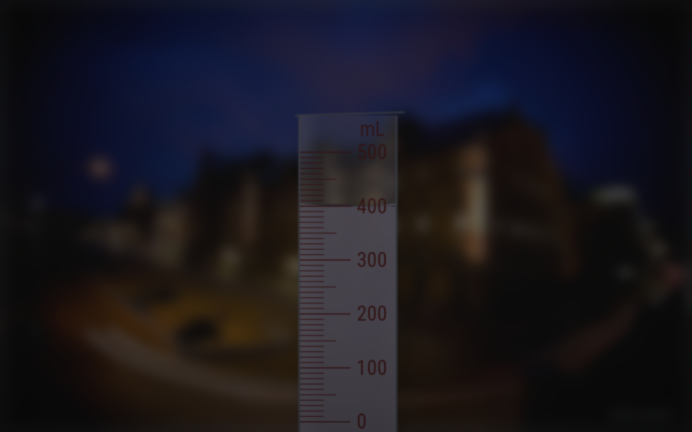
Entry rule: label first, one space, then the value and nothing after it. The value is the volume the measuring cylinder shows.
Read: 400 mL
